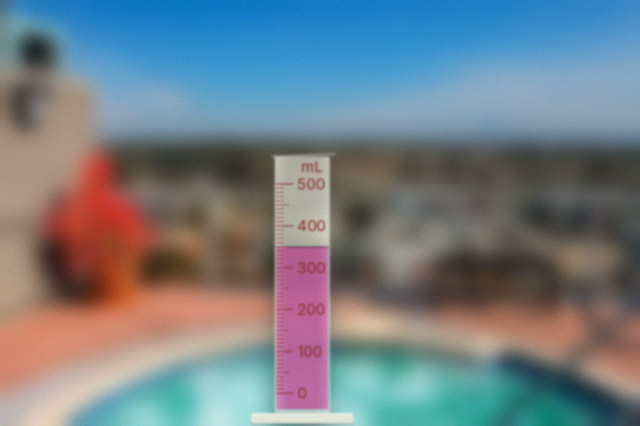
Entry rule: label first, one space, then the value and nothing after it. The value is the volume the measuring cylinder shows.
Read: 350 mL
